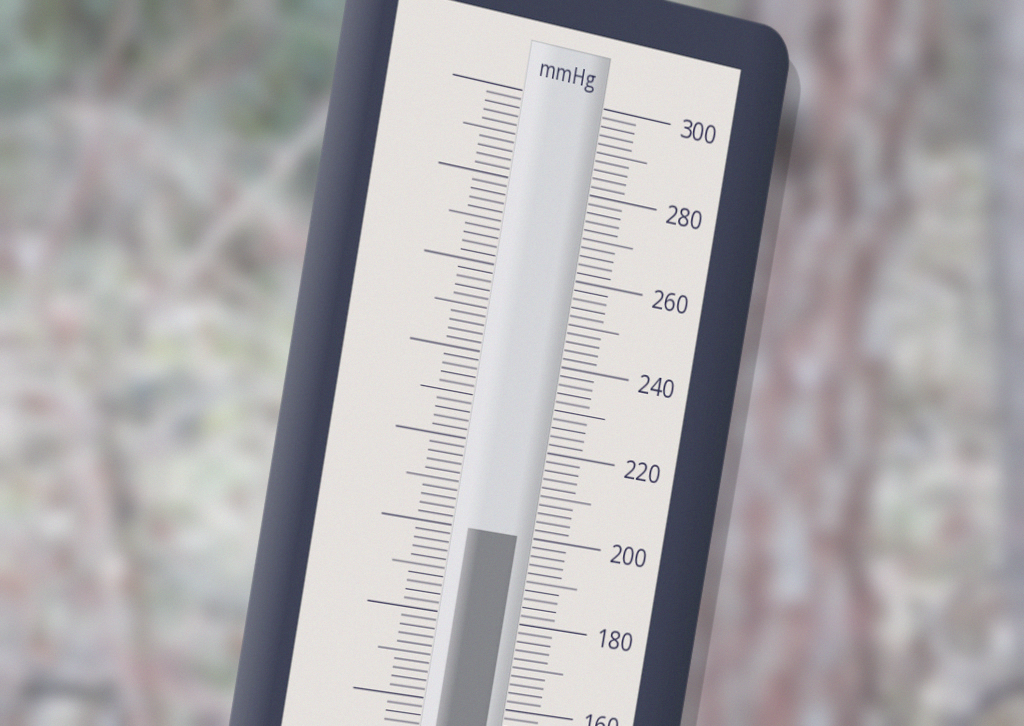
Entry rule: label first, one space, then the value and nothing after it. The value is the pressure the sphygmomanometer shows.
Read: 200 mmHg
